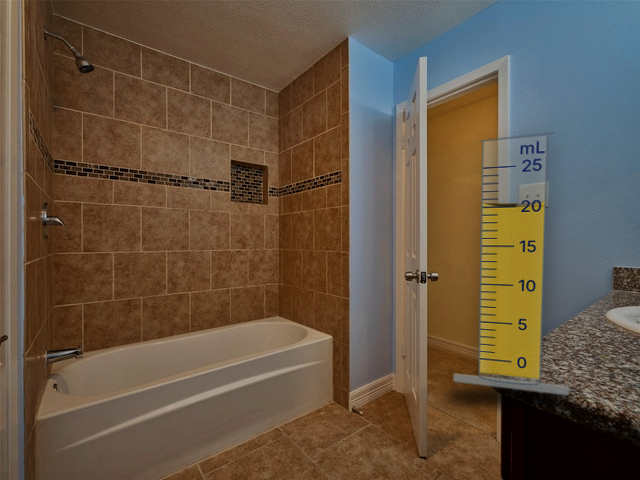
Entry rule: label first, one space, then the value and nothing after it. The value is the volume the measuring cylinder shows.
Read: 20 mL
